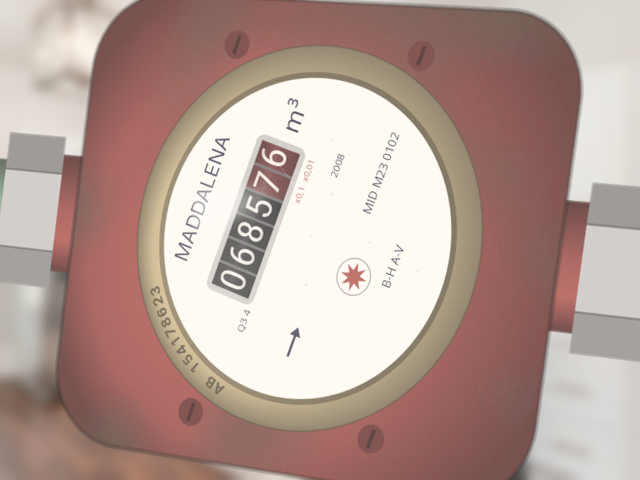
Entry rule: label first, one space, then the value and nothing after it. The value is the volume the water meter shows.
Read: 685.76 m³
